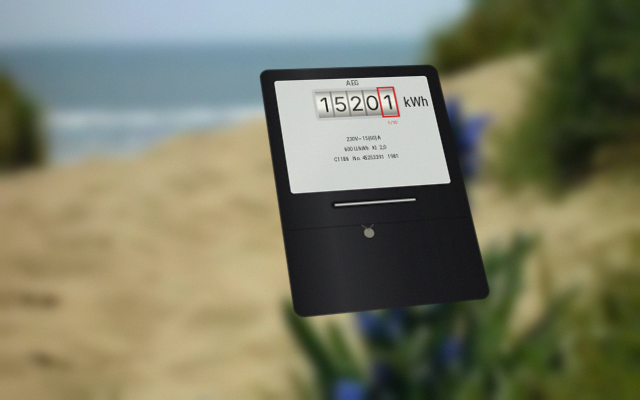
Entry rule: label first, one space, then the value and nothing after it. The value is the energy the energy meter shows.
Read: 1520.1 kWh
